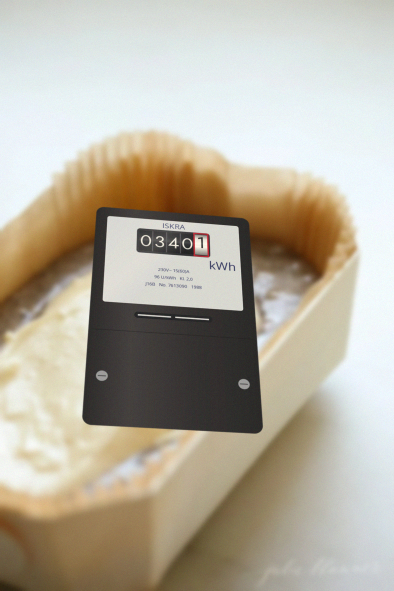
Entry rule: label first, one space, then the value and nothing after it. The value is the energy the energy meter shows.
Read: 340.1 kWh
